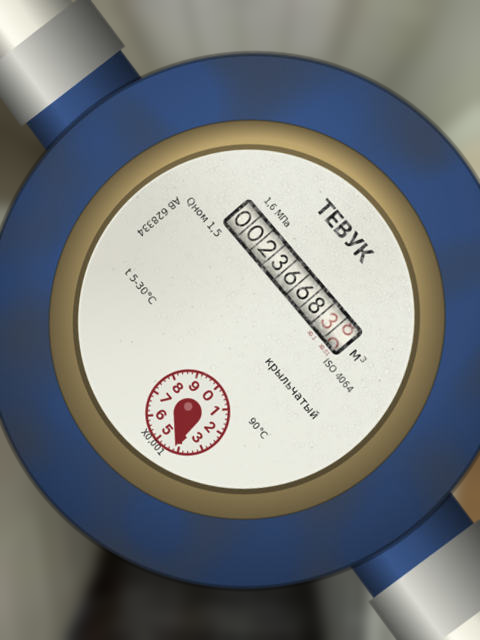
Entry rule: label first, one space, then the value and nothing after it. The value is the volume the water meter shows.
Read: 23668.384 m³
